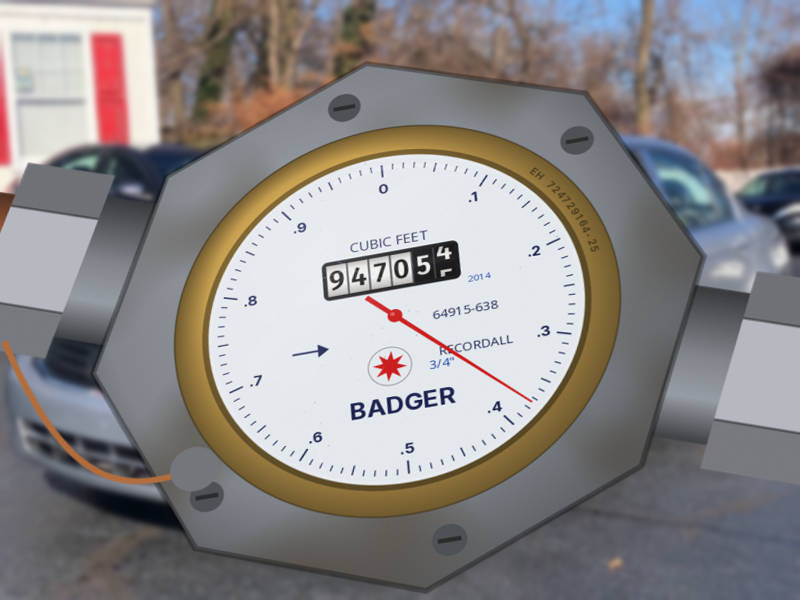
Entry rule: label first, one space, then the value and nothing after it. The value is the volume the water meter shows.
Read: 947054.37 ft³
